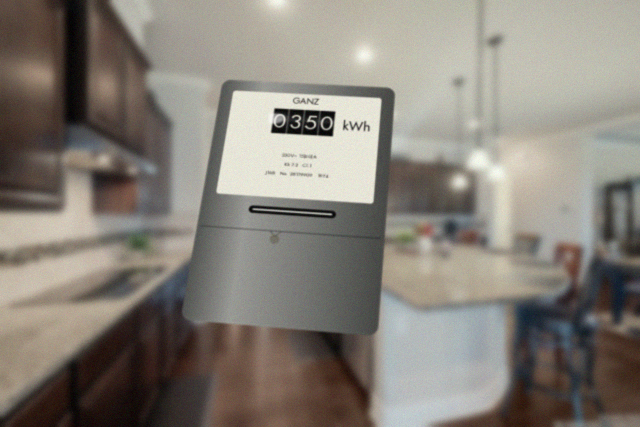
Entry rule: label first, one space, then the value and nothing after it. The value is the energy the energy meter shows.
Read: 350 kWh
